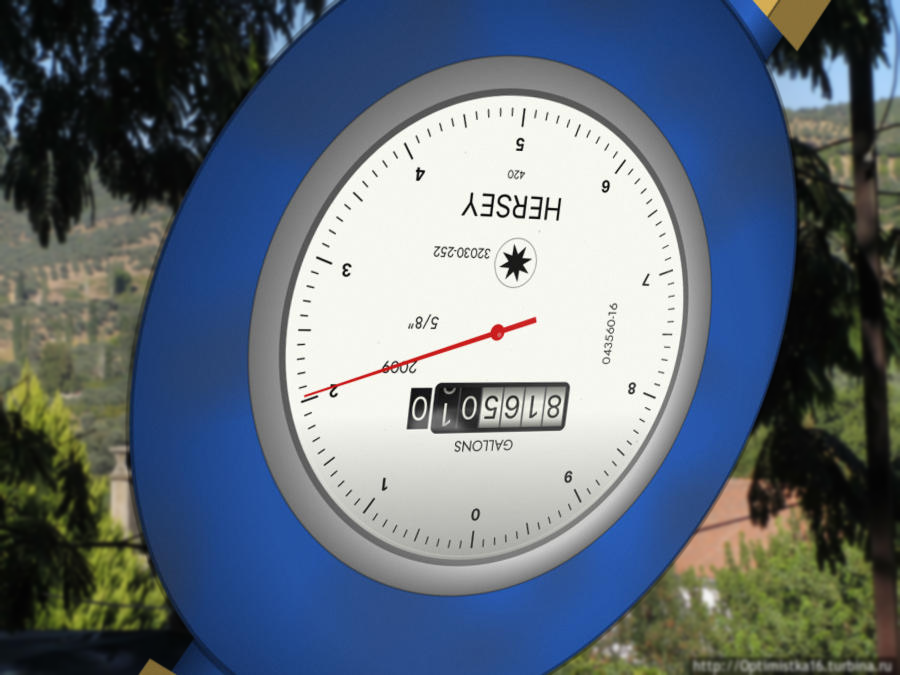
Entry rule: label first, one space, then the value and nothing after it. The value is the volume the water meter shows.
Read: 8165012.0 gal
